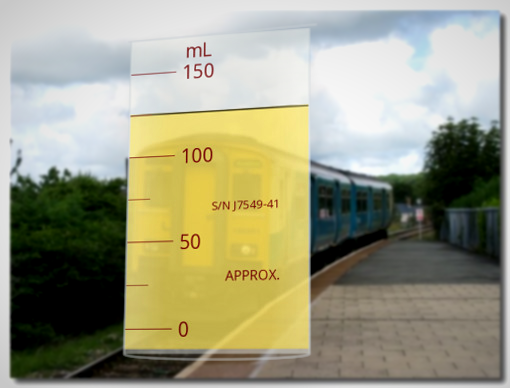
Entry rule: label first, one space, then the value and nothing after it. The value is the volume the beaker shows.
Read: 125 mL
